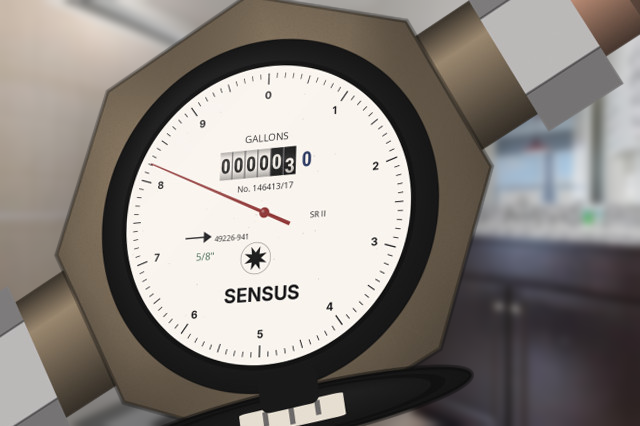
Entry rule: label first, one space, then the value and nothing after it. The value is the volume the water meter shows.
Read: 28.2 gal
